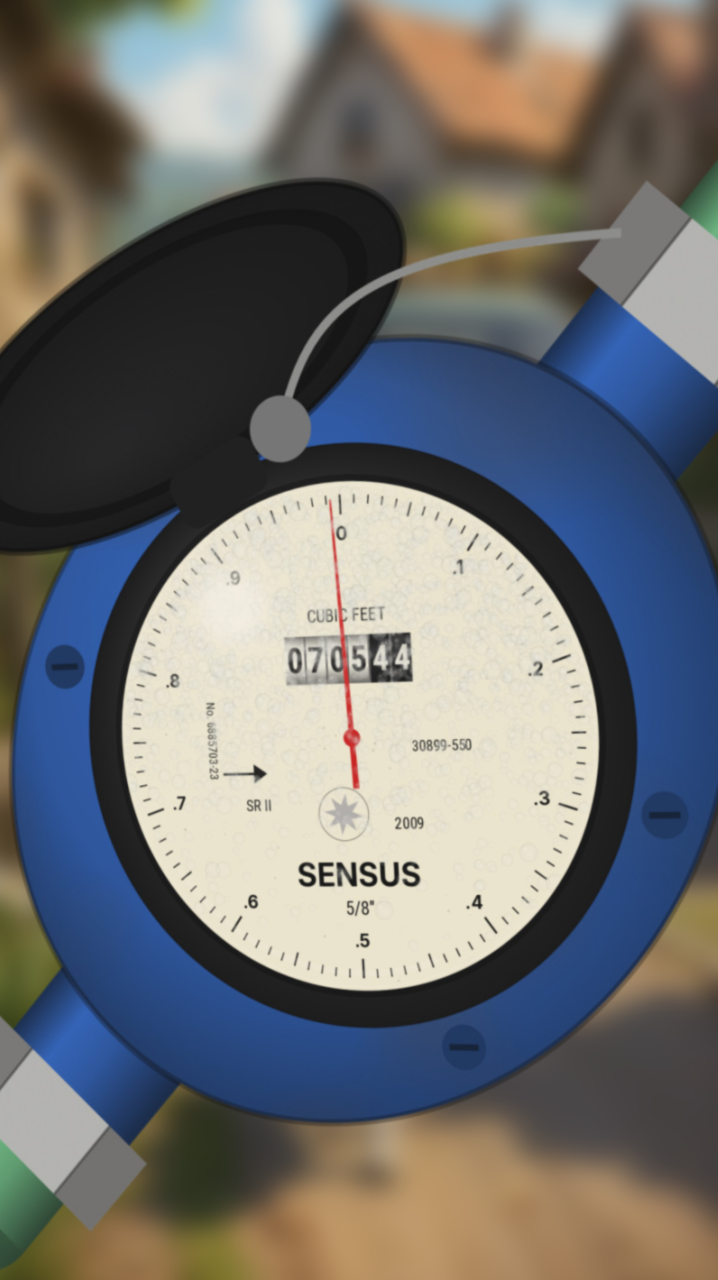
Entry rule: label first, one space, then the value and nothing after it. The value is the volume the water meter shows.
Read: 70543.99 ft³
